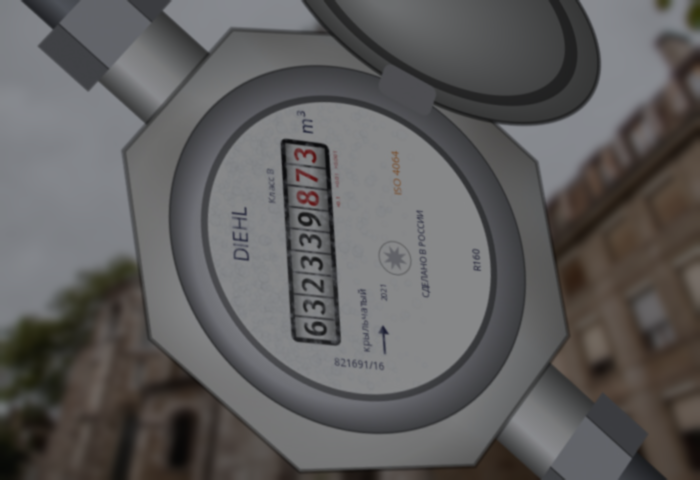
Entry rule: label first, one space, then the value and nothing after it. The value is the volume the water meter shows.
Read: 632339.873 m³
